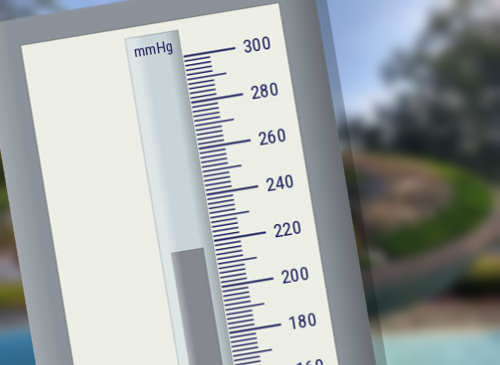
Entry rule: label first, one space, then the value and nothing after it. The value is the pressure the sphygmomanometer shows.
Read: 218 mmHg
